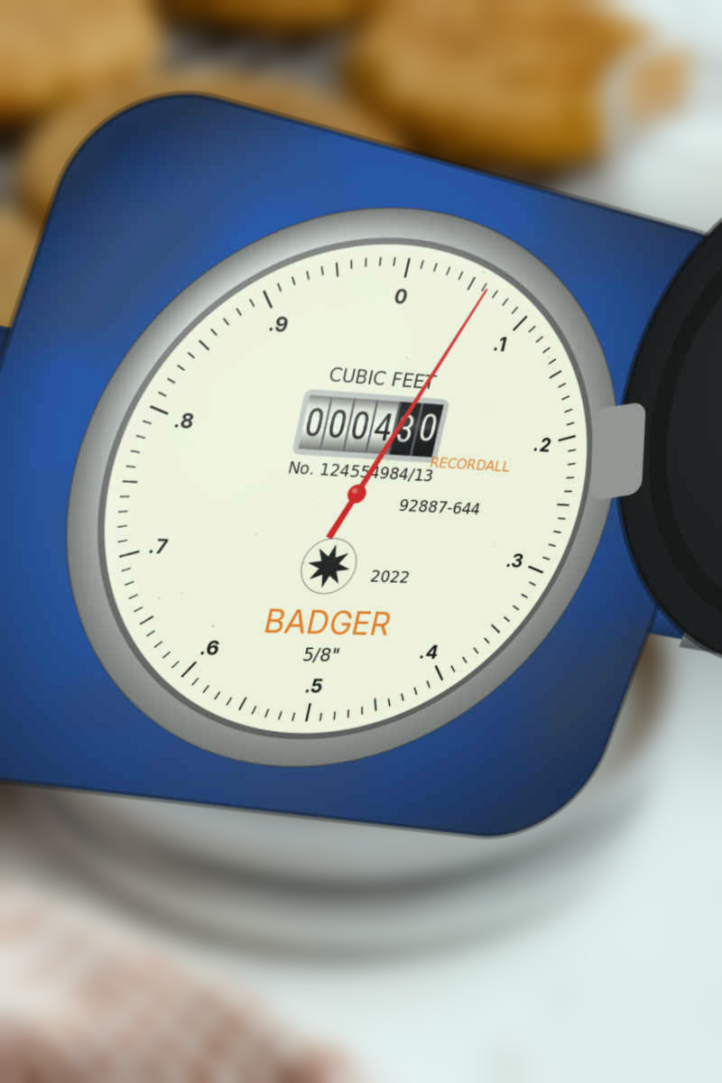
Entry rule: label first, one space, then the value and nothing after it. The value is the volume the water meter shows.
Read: 430.06 ft³
